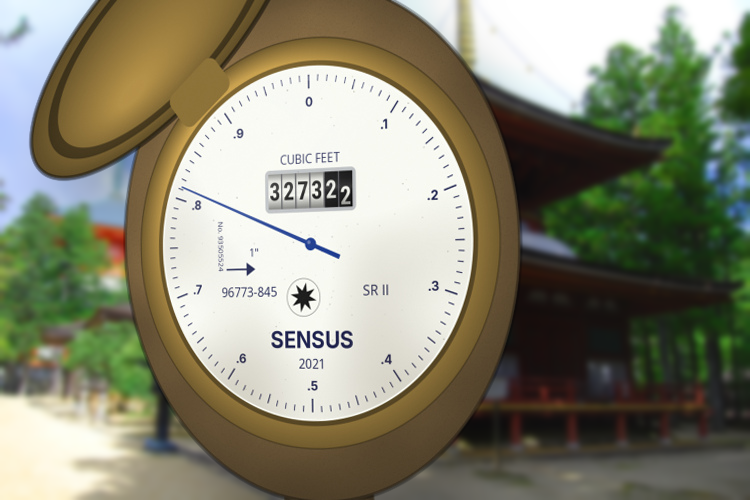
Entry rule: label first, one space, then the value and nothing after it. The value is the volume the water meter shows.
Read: 327321.81 ft³
